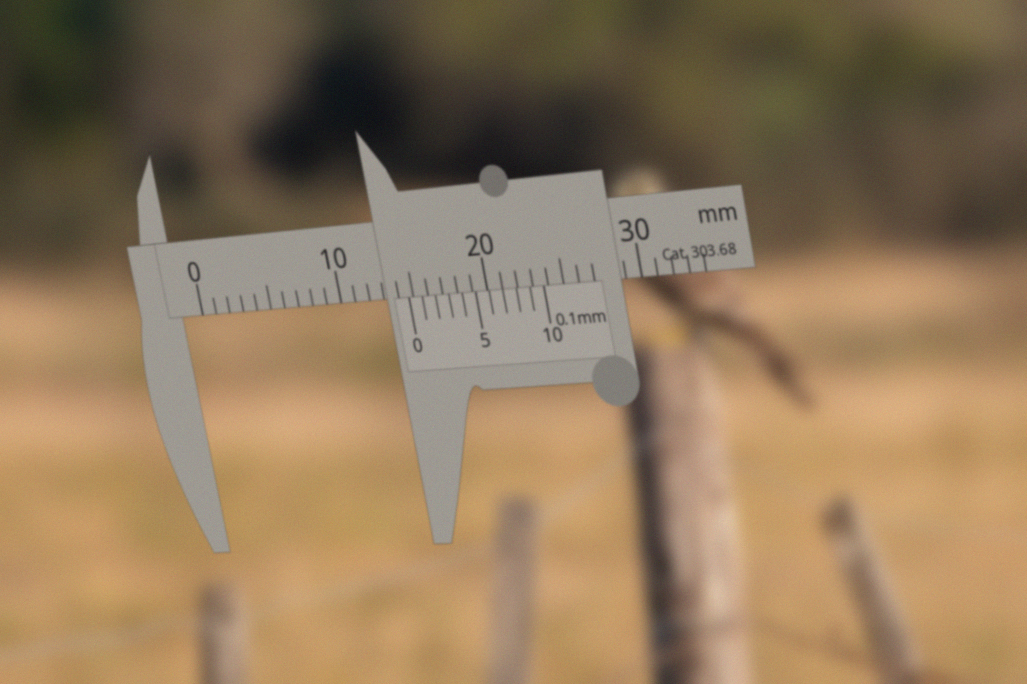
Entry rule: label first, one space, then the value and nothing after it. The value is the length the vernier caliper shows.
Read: 14.7 mm
